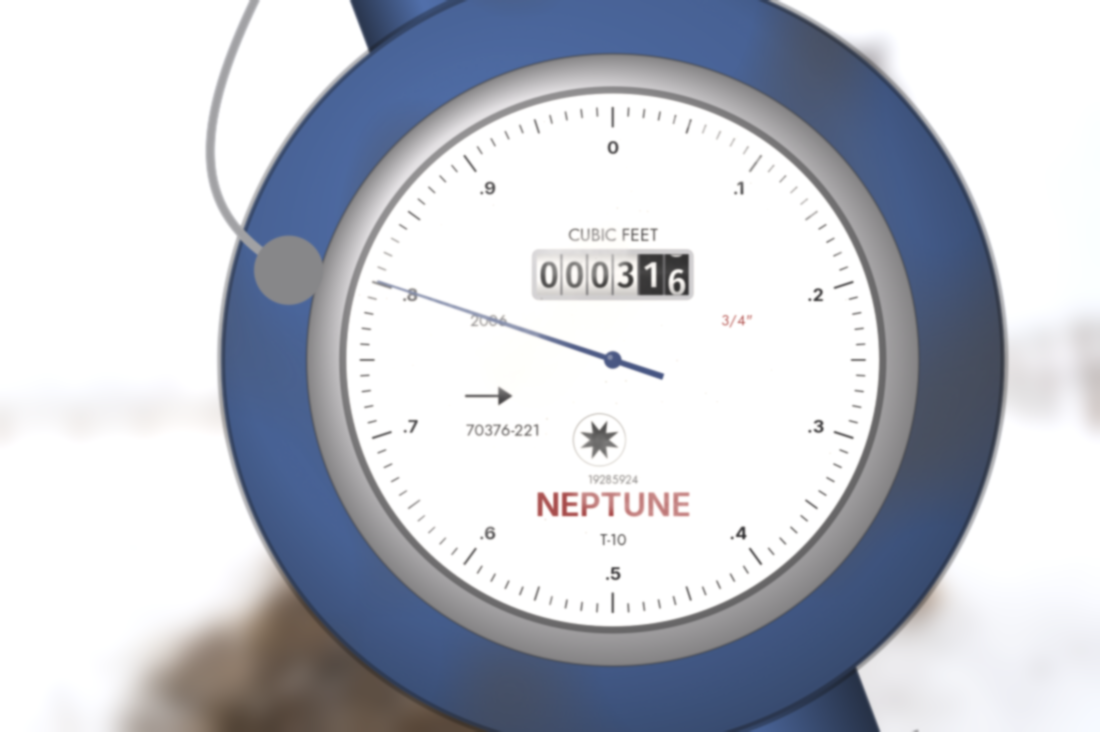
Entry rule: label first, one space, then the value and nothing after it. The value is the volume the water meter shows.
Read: 315.80 ft³
